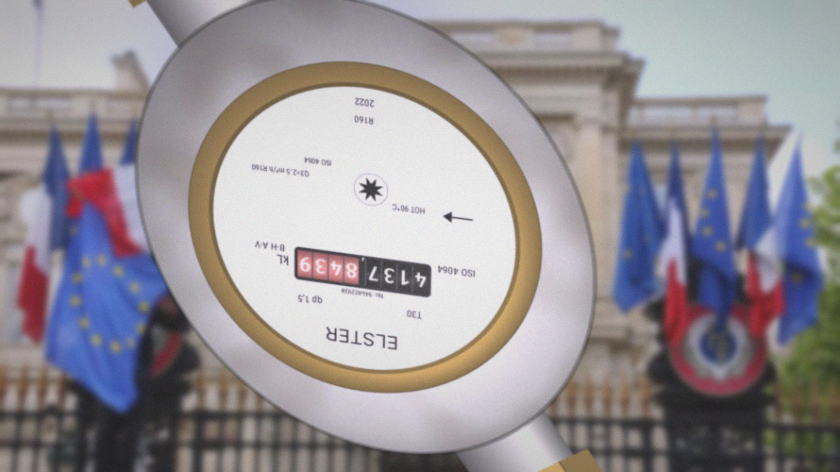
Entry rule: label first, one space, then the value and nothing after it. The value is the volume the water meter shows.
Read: 4137.8439 kL
